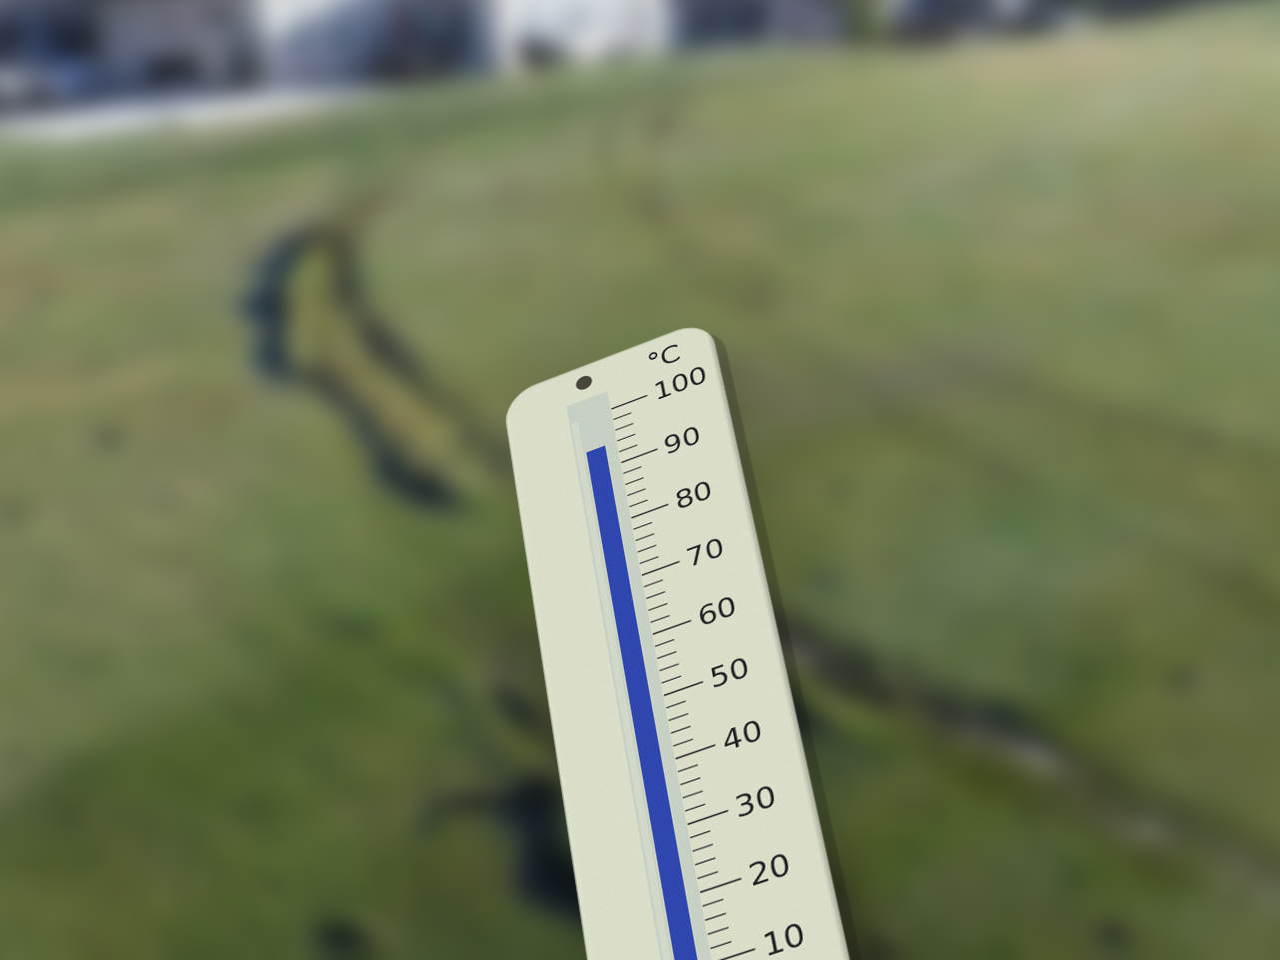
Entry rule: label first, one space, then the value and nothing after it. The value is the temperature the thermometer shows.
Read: 94 °C
